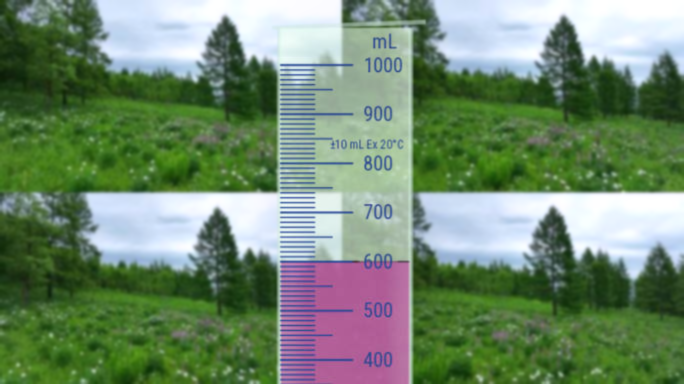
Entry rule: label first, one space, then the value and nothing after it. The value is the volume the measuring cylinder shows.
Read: 600 mL
